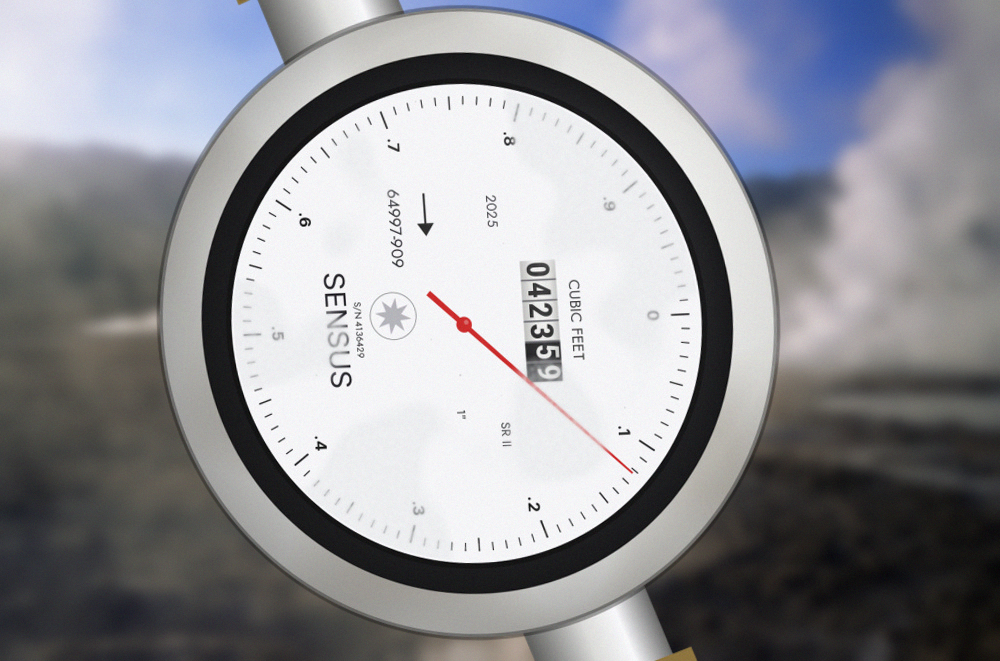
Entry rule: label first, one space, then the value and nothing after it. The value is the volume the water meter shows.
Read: 42359.12 ft³
